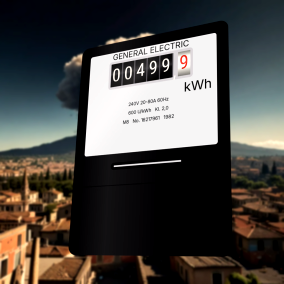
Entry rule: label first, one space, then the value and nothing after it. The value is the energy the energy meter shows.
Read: 499.9 kWh
